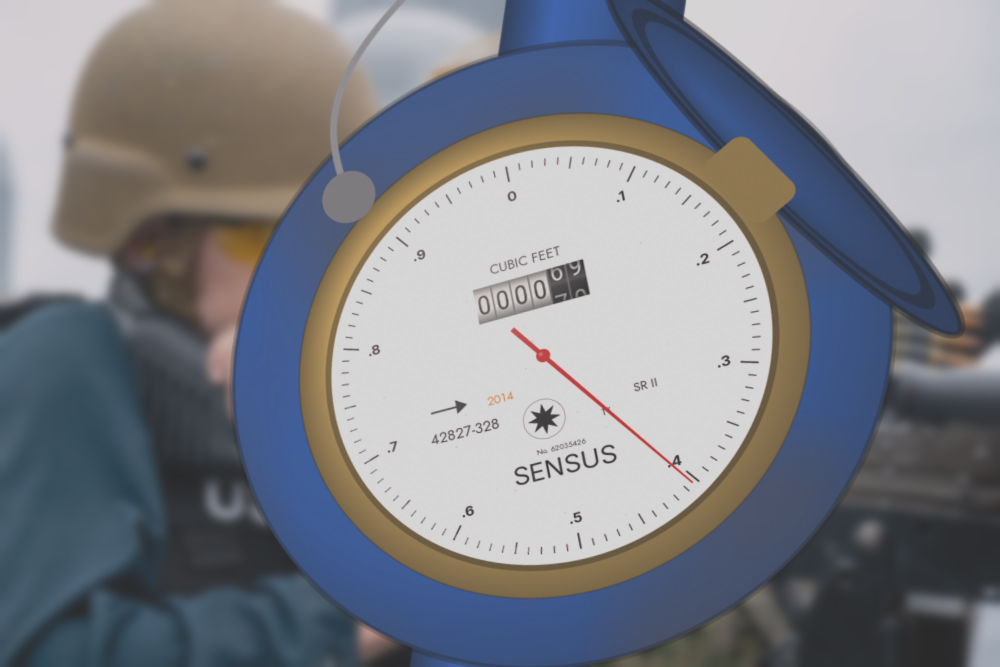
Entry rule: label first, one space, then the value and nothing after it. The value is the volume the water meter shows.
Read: 69.40 ft³
